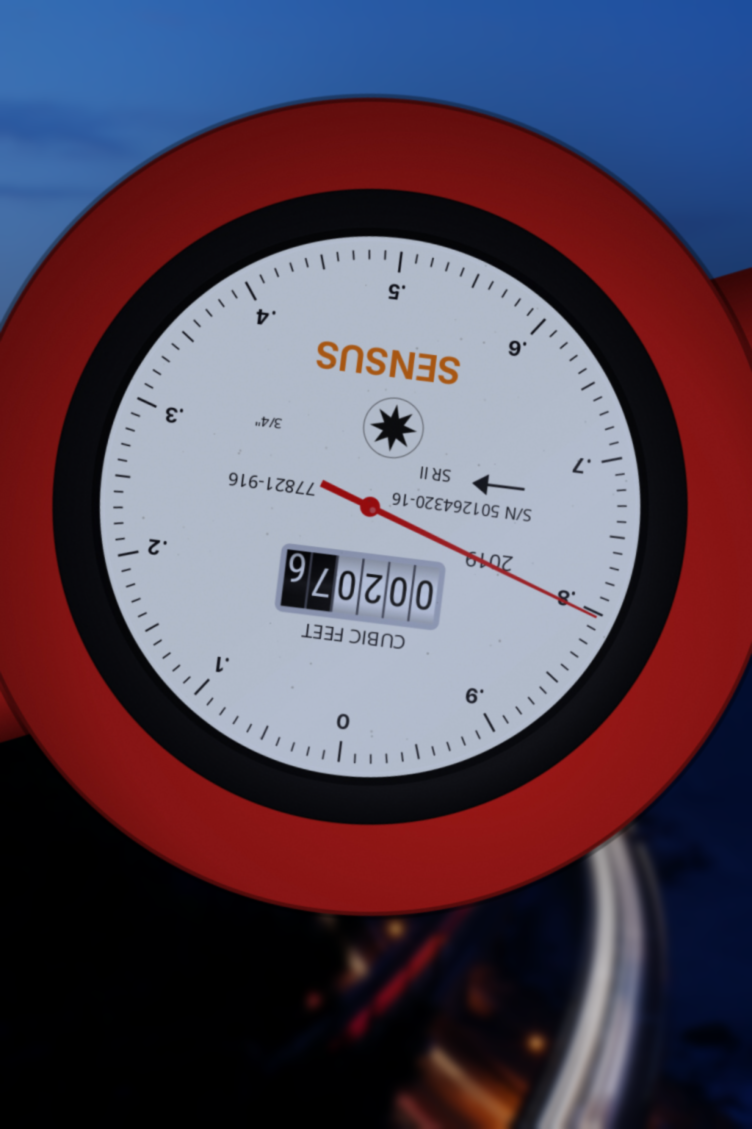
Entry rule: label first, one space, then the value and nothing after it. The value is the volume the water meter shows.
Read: 2075.80 ft³
